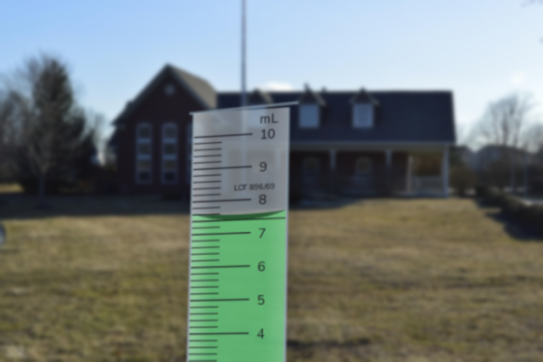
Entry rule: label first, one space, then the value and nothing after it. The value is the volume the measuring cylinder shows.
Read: 7.4 mL
